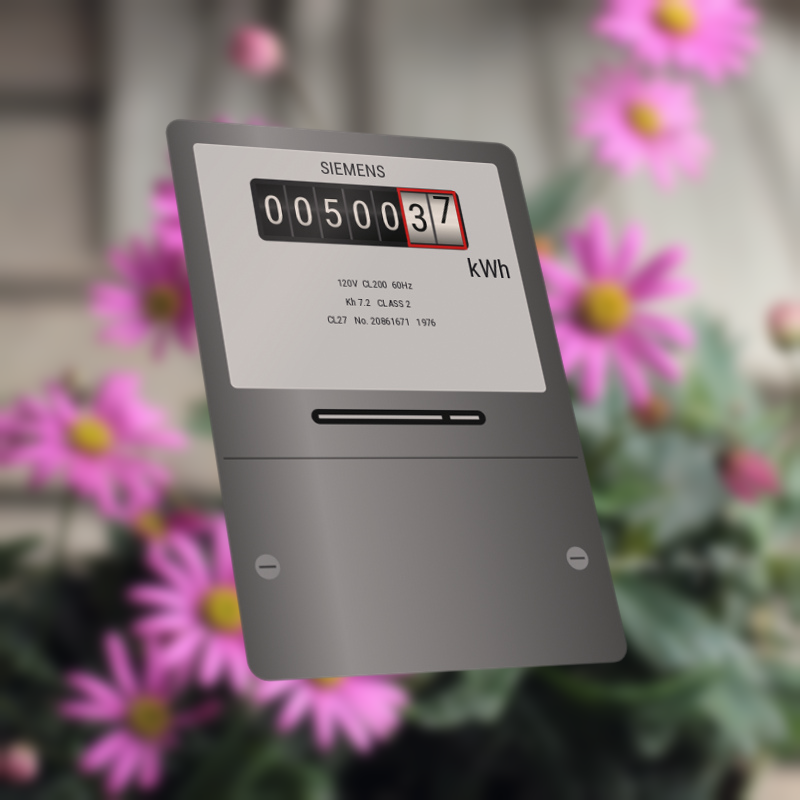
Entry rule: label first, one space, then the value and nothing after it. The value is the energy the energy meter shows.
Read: 500.37 kWh
